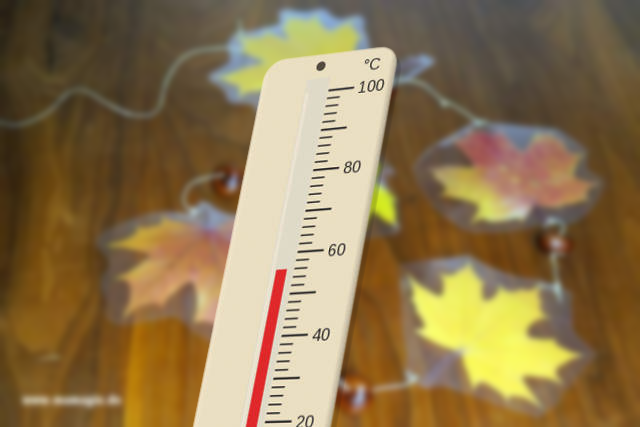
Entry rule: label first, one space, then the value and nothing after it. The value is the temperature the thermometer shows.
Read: 56 °C
